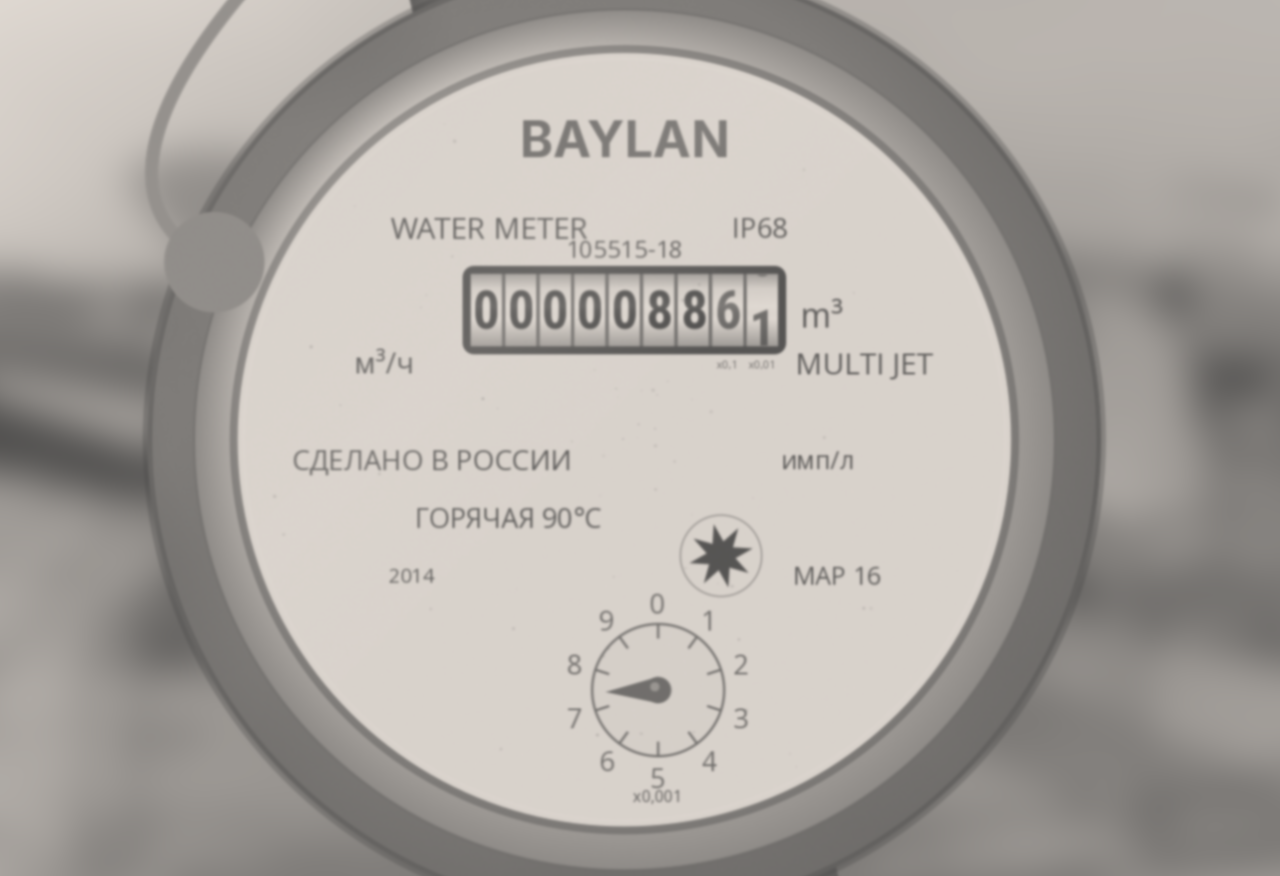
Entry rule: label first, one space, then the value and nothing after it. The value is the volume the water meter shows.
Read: 88.607 m³
